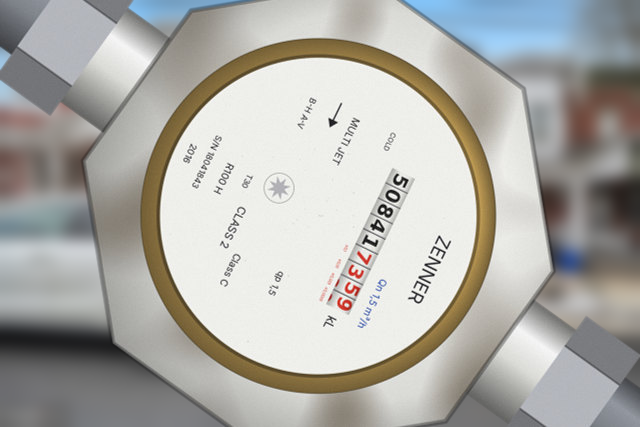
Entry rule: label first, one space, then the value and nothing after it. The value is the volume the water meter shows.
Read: 50841.7359 kL
